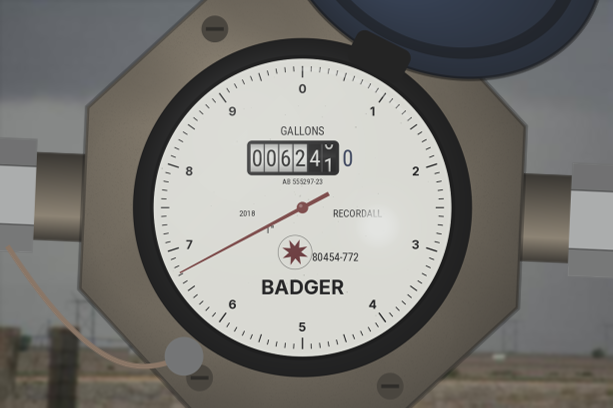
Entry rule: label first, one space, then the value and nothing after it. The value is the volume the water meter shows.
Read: 62406.7 gal
